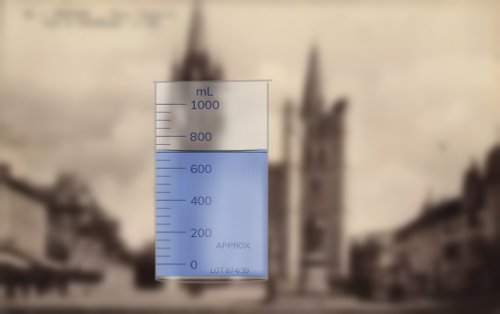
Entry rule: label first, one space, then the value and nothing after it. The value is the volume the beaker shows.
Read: 700 mL
